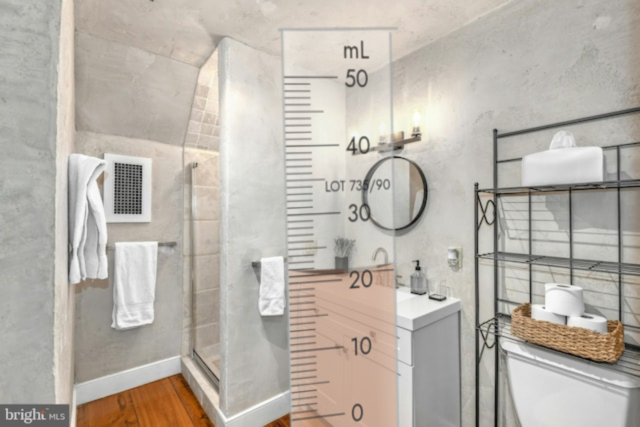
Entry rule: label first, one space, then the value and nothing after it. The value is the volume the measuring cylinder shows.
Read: 21 mL
